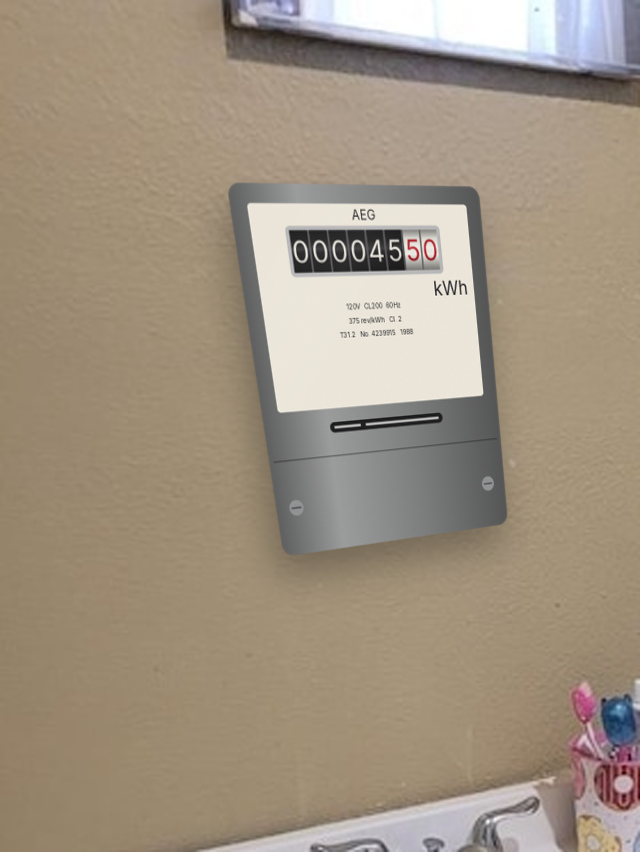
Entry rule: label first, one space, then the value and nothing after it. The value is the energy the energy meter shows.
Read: 45.50 kWh
